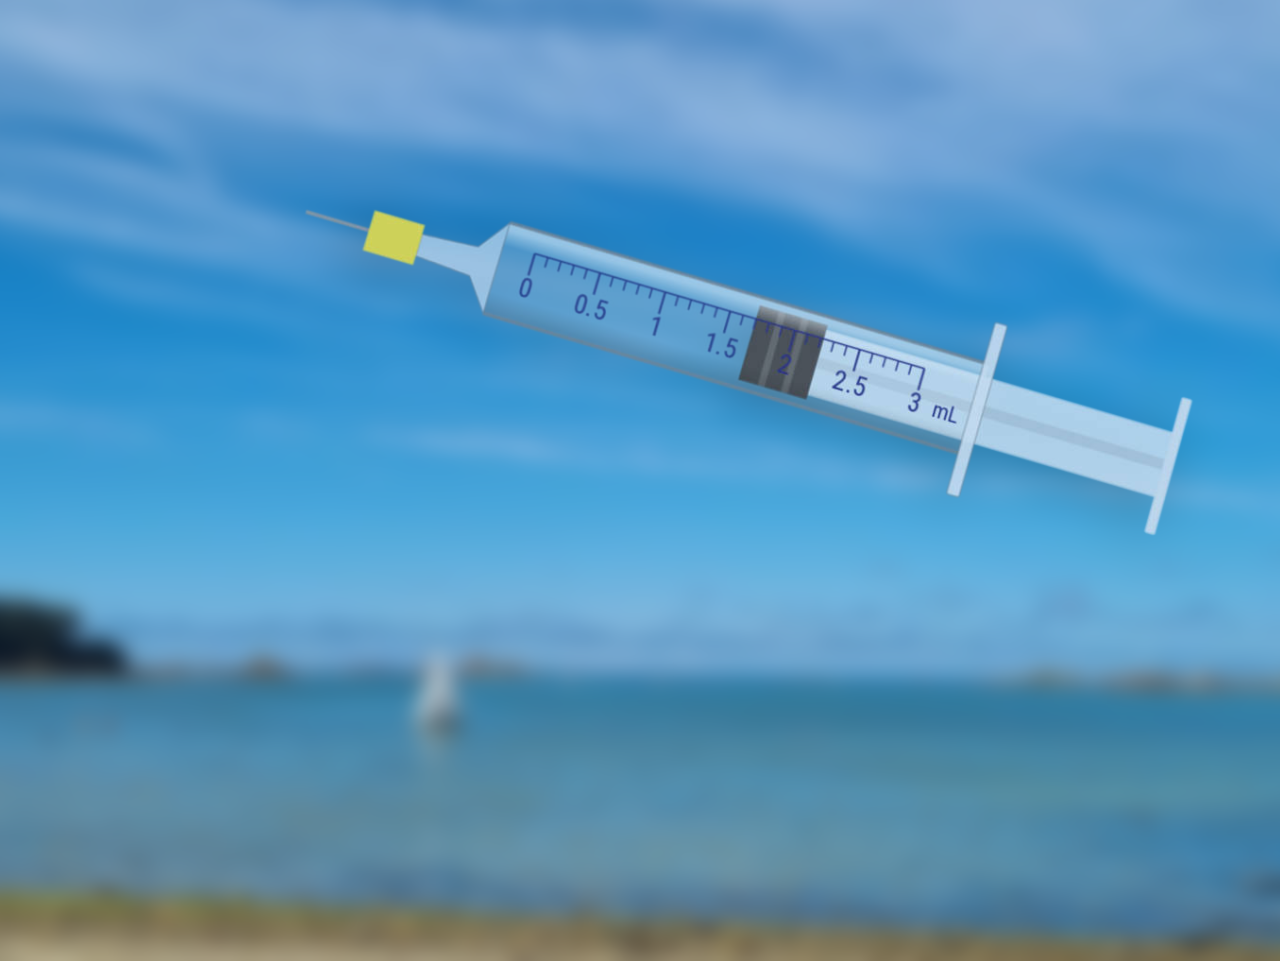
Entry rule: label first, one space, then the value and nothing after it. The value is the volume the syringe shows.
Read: 1.7 mL
